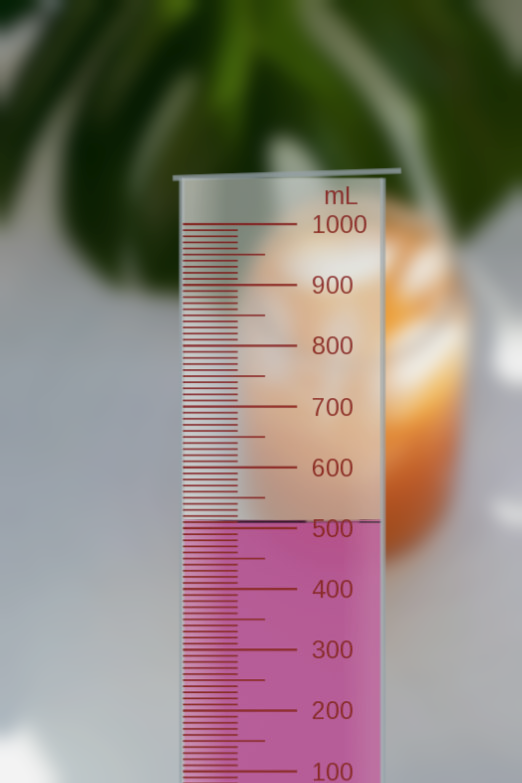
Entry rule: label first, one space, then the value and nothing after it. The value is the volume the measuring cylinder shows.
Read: 510 mL
